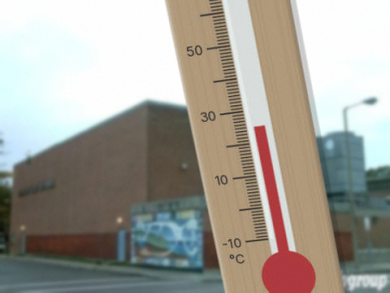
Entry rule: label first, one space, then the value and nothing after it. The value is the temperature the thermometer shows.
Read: 25 °C
